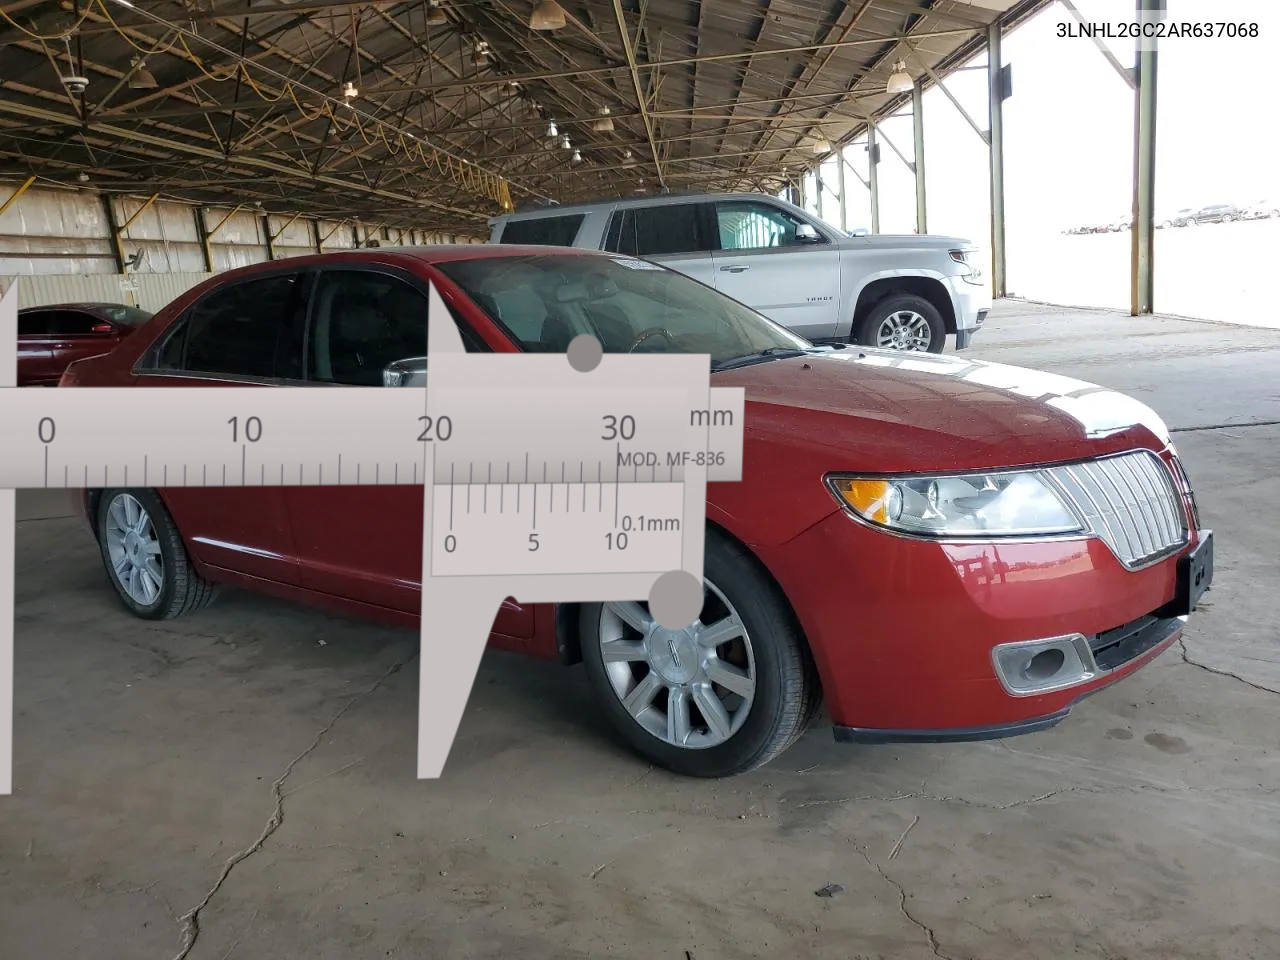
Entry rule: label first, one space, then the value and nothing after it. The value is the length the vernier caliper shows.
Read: 21.0 mm
